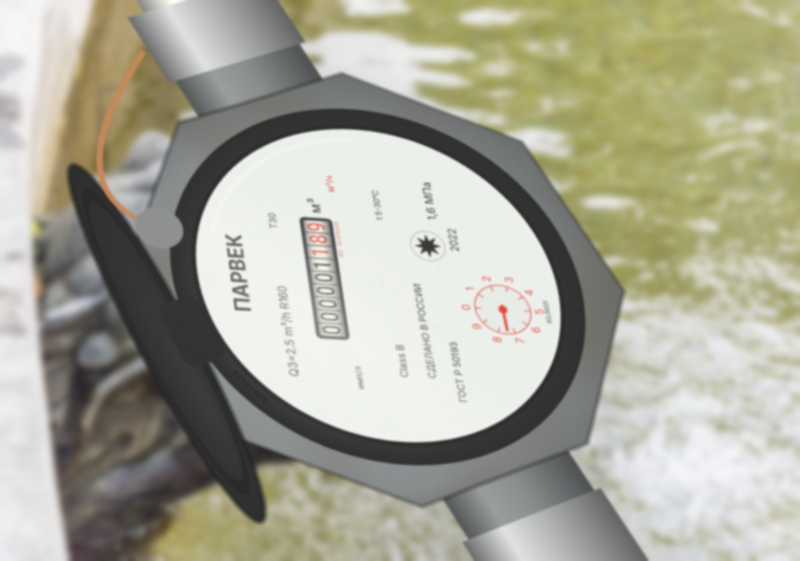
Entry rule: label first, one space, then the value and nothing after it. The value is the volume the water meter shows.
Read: 1.1897 m³
